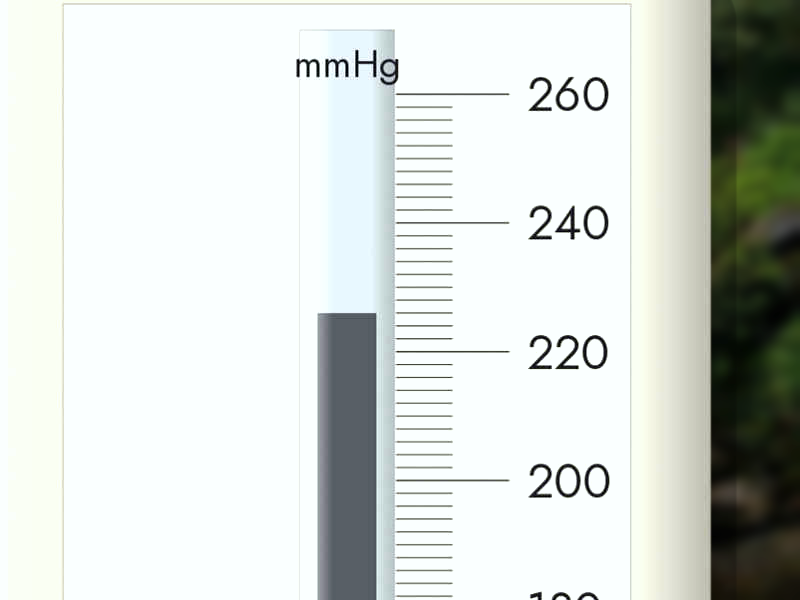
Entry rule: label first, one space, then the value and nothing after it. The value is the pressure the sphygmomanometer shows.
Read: 226 mmHg
